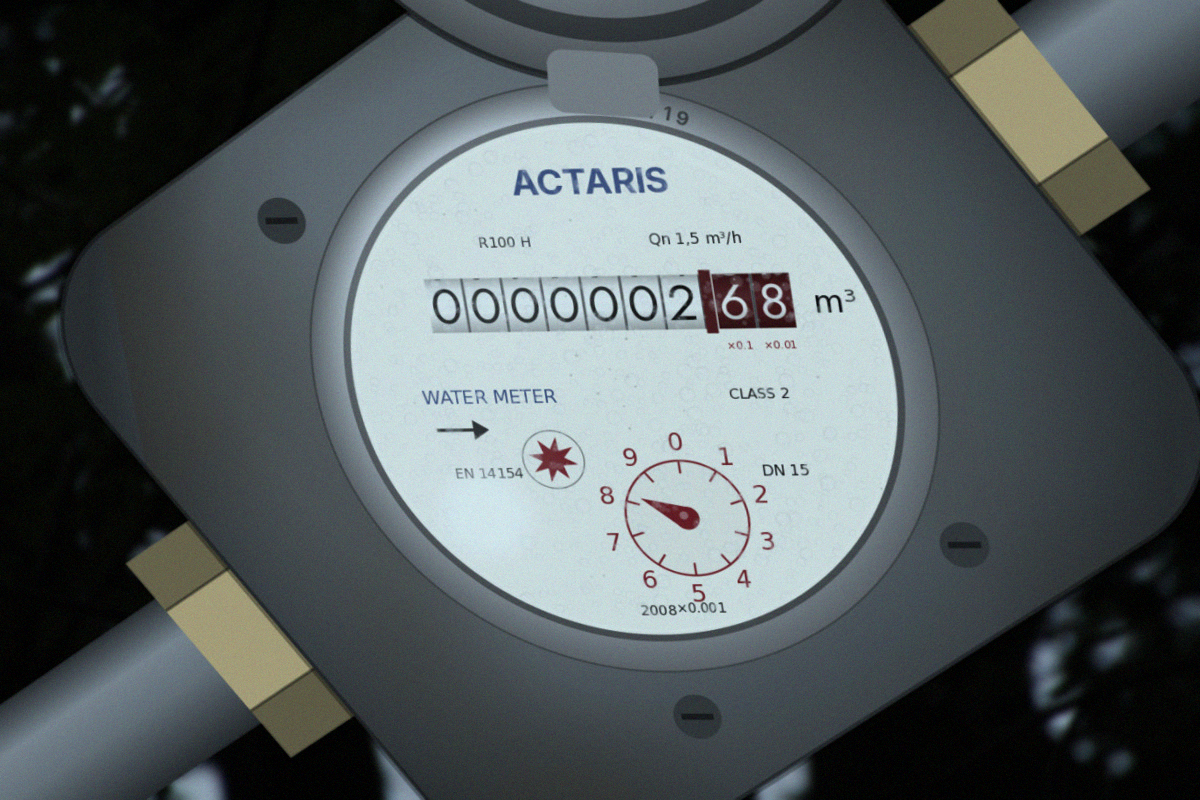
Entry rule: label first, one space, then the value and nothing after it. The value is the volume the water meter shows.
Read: 2.688 m³
